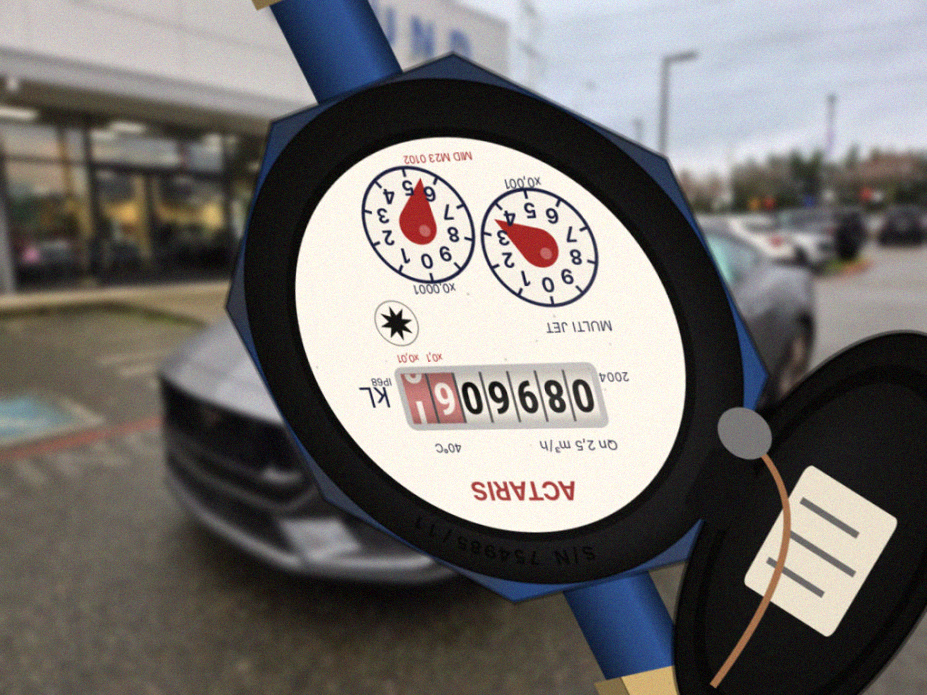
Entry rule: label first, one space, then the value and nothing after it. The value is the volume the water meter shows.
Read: 8960.6135 kL
